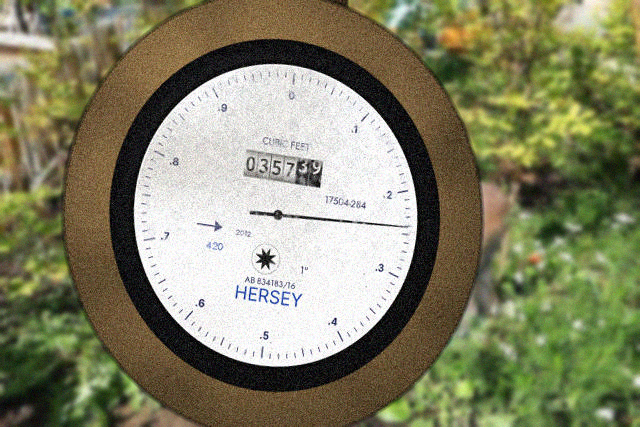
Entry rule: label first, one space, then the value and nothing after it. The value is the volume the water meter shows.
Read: 35739.24 ft³
